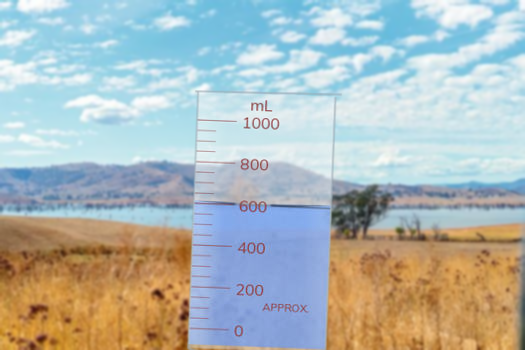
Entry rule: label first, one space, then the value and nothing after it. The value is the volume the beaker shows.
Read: 600 mL
